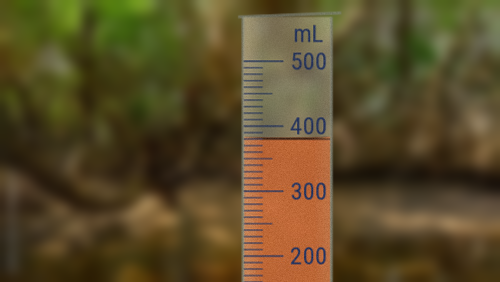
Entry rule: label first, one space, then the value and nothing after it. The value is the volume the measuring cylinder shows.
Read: 380 mL
